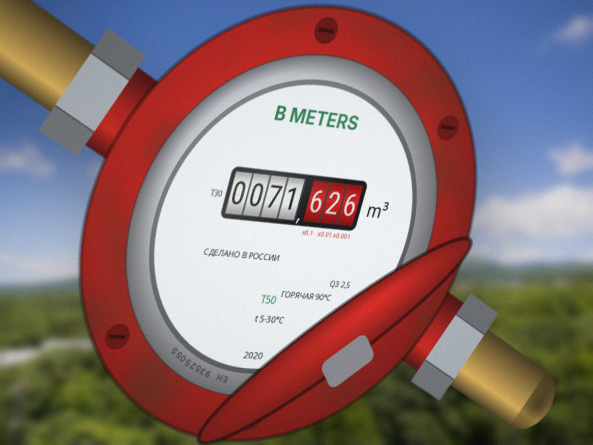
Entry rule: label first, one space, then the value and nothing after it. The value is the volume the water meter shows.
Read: 71.626 m³
